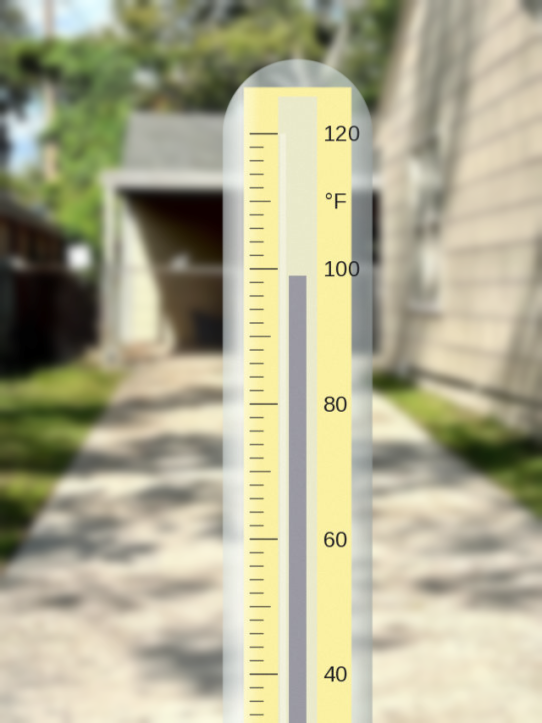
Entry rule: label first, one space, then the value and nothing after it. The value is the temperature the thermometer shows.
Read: 99 °F
